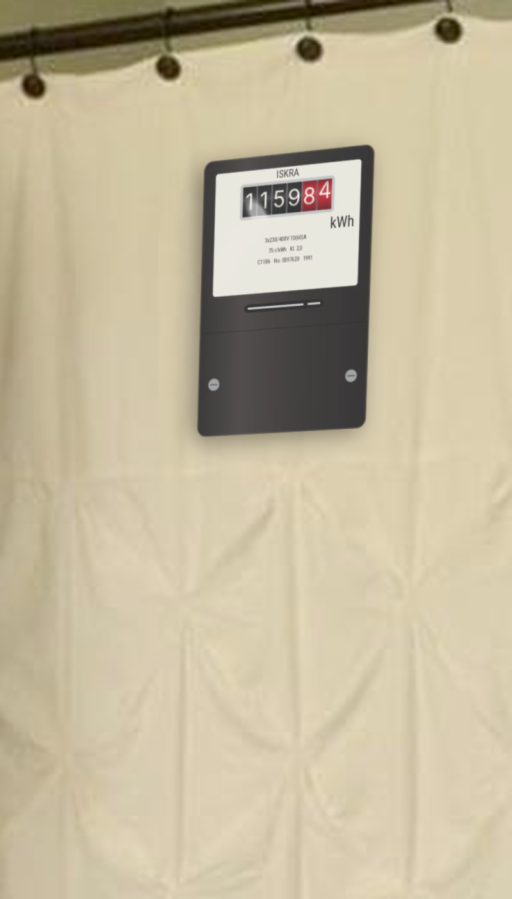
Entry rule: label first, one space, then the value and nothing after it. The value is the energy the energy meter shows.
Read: 1159.84 kWh
